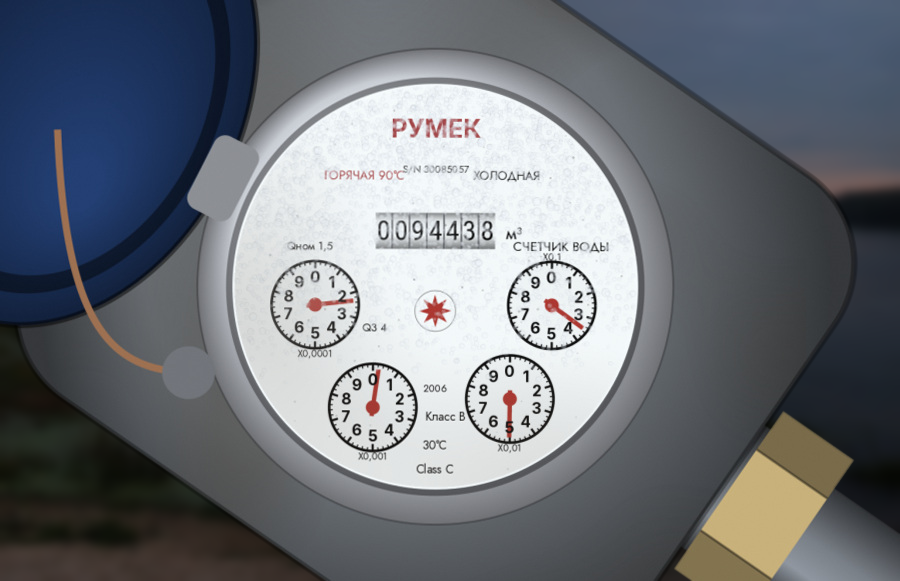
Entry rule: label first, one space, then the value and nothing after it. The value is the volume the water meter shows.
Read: 94438.3502 m³
